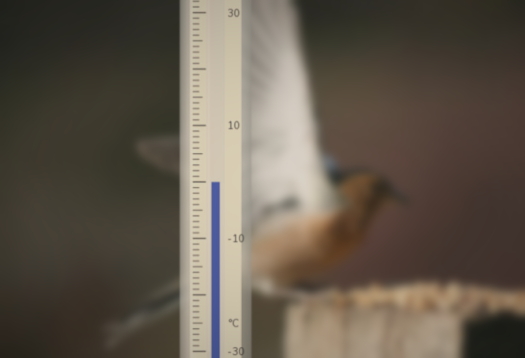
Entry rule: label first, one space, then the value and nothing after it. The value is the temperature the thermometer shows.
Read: 0 °C
